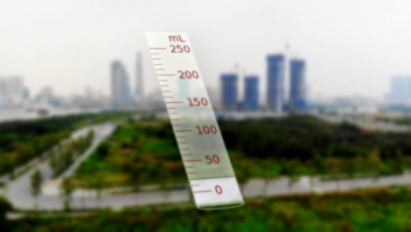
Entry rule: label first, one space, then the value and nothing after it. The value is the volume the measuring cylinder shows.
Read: 20 mL
